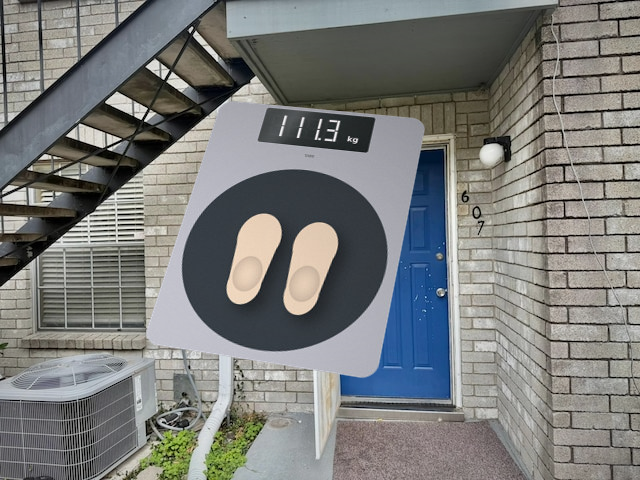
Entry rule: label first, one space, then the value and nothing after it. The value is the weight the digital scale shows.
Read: 111.3 kg
